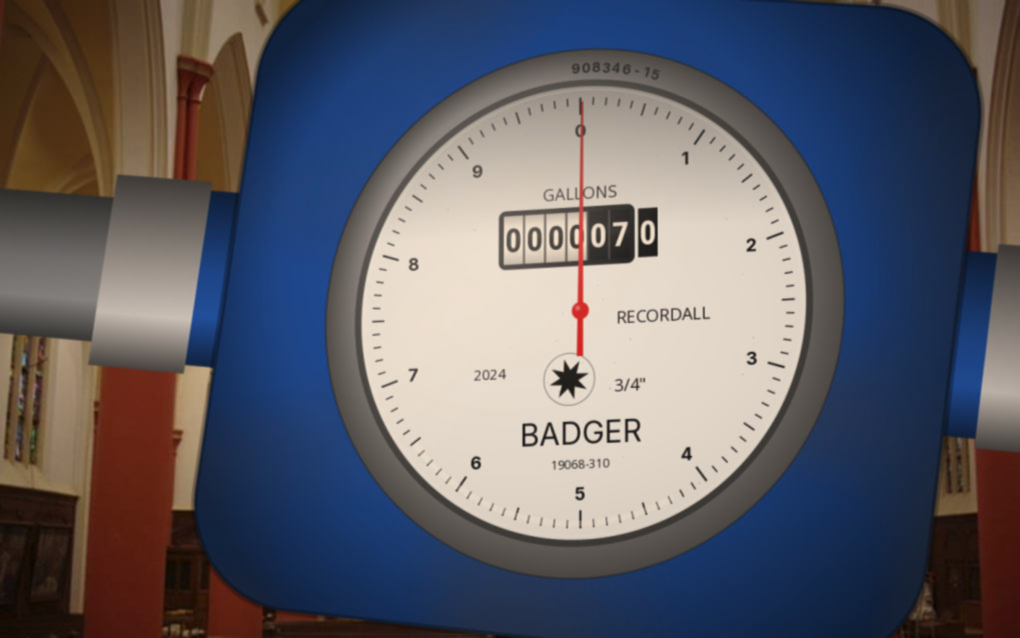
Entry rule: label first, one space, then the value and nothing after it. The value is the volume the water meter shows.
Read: 70.0 gal
